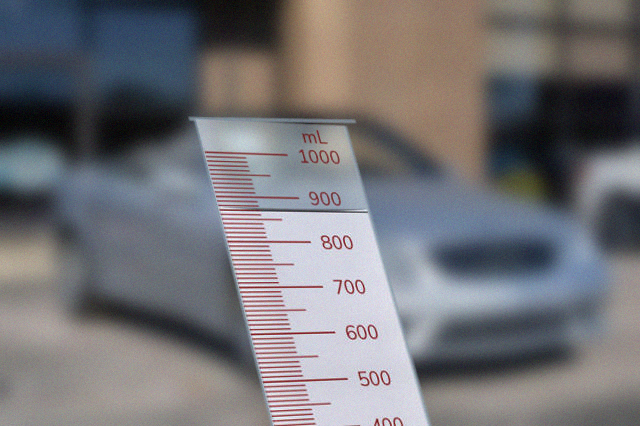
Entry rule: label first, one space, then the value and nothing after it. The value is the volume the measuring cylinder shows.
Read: 870 mL
